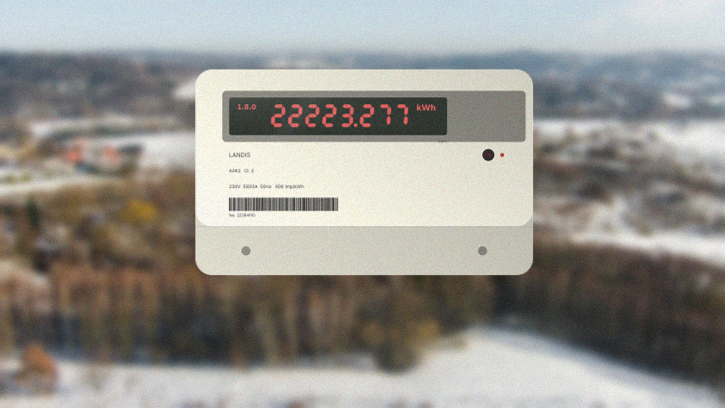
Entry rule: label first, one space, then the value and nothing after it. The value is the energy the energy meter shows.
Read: 22223.277 kWh
